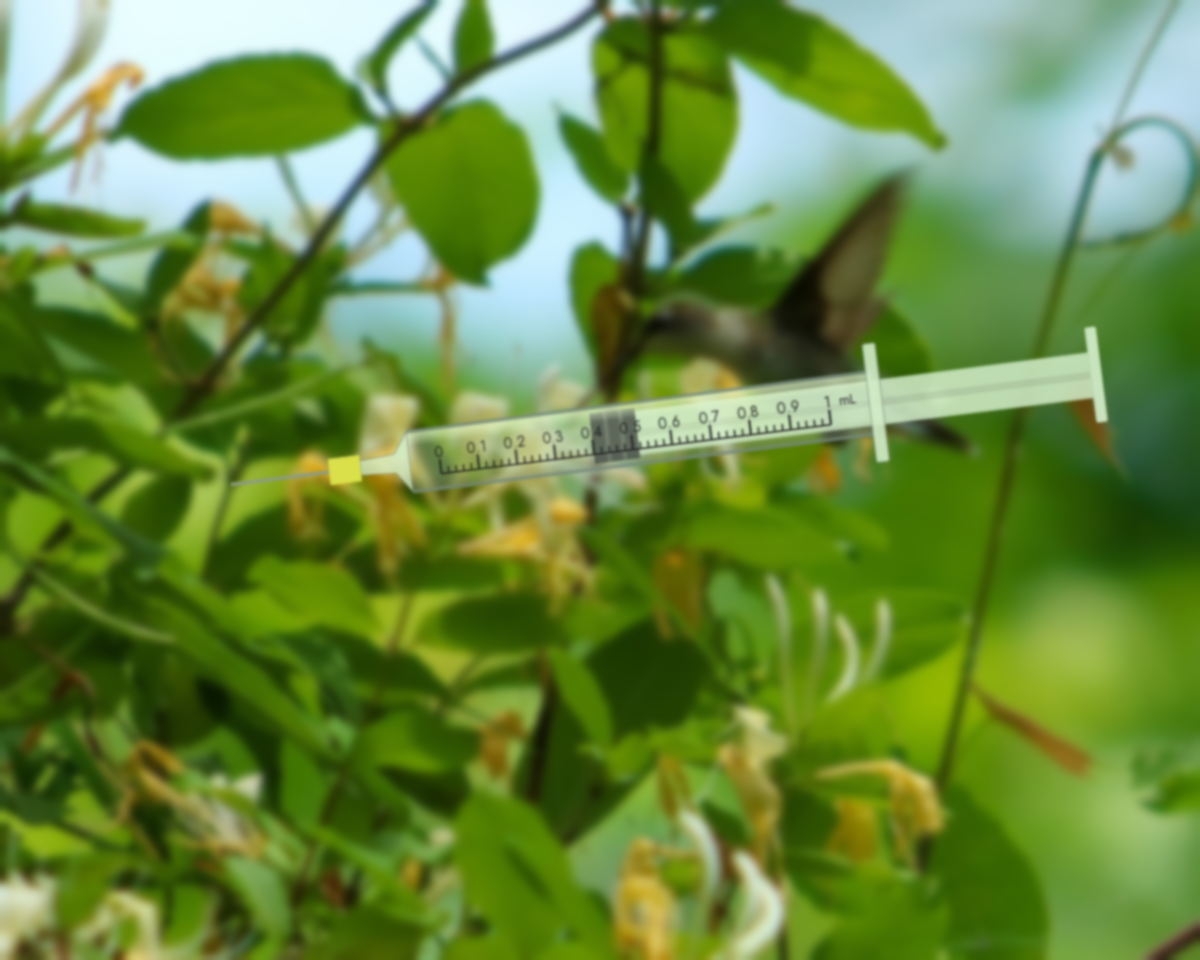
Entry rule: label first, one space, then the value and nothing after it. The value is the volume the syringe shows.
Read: 0.4 mL
